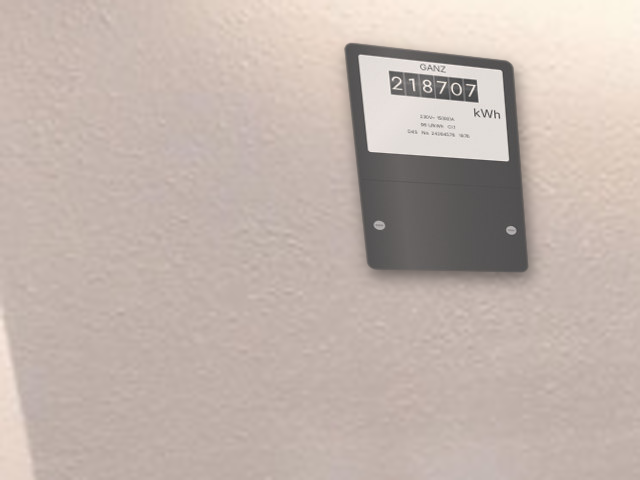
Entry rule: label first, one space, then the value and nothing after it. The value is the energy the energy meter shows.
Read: 218707 kWh
